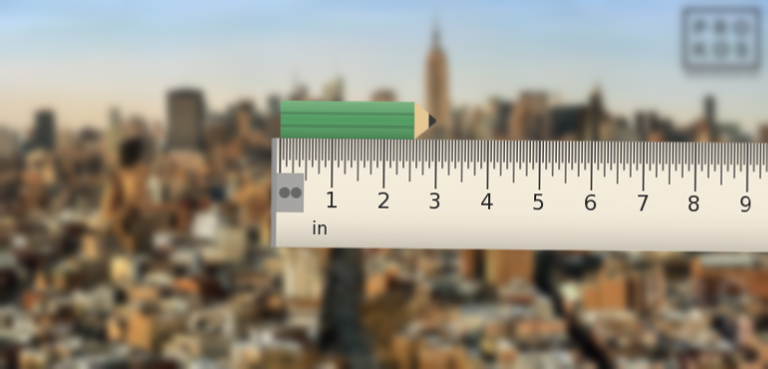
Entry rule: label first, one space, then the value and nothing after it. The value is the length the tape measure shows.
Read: 3 in
